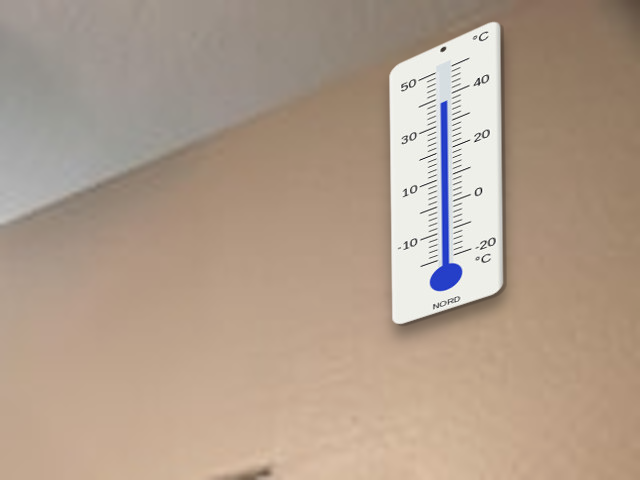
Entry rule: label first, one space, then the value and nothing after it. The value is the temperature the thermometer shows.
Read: 38 °C
